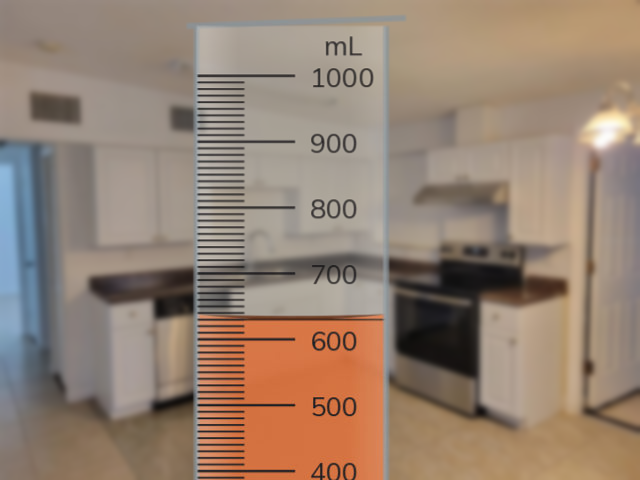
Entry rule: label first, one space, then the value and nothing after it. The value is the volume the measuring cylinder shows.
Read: 630 mL
